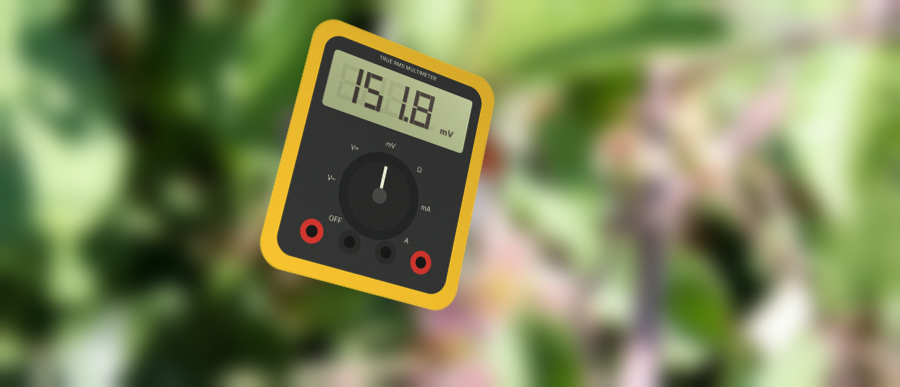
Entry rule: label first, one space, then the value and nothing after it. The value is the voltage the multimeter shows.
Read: 151.8 mV
